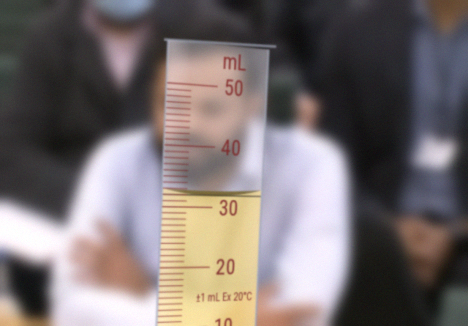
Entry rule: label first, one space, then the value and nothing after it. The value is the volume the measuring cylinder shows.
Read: 32 mL
